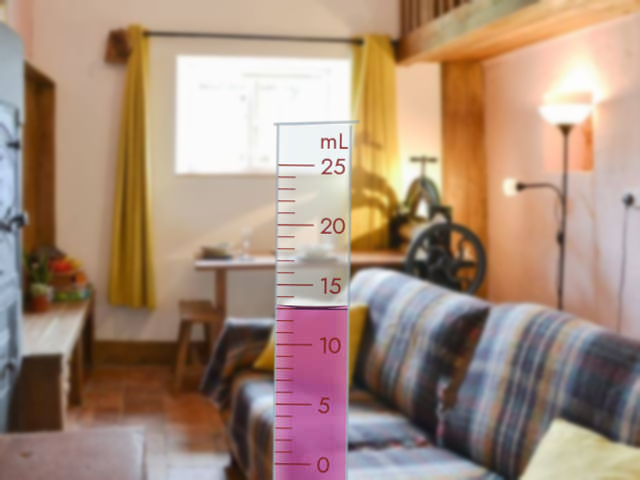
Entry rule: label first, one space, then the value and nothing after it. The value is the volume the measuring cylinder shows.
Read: 13 mL
